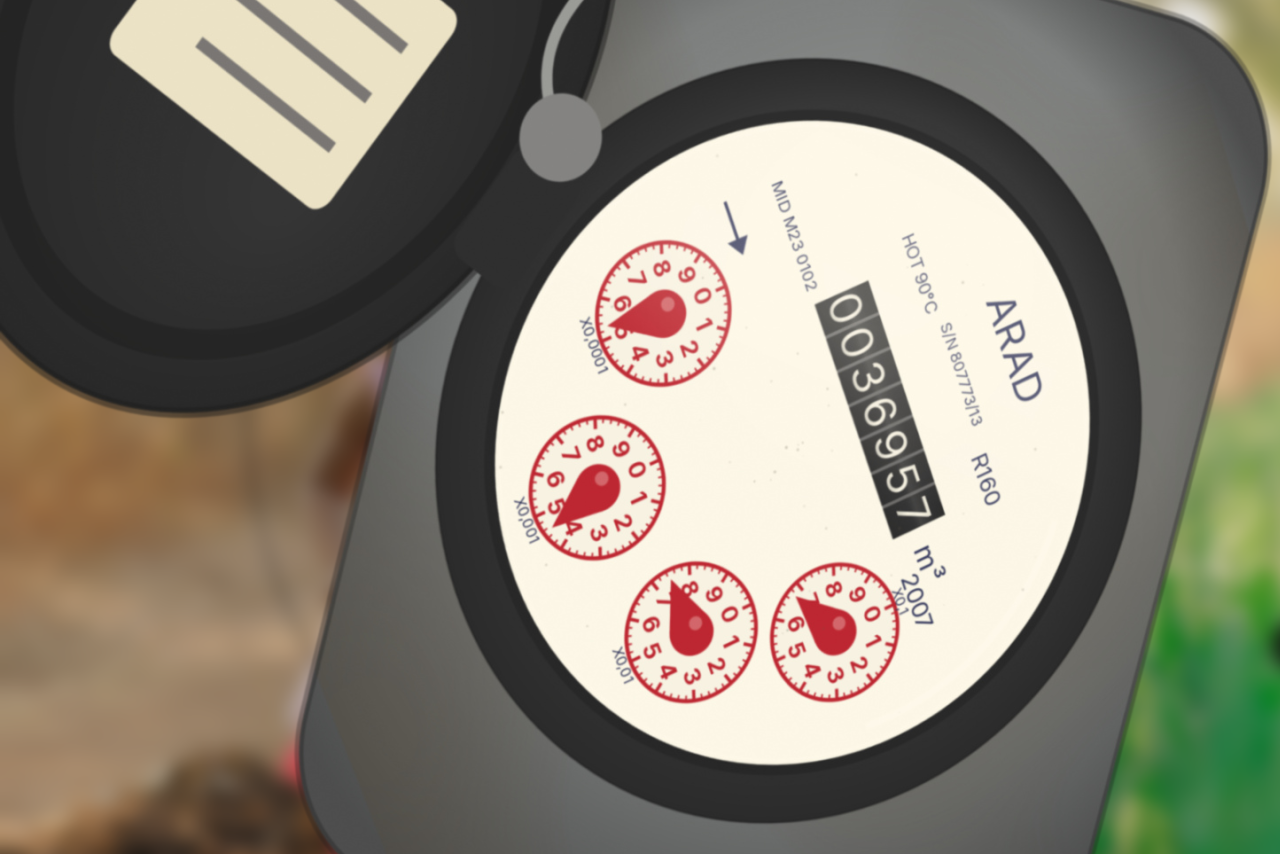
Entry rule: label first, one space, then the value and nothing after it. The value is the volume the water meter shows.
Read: 36957.6745 m³
